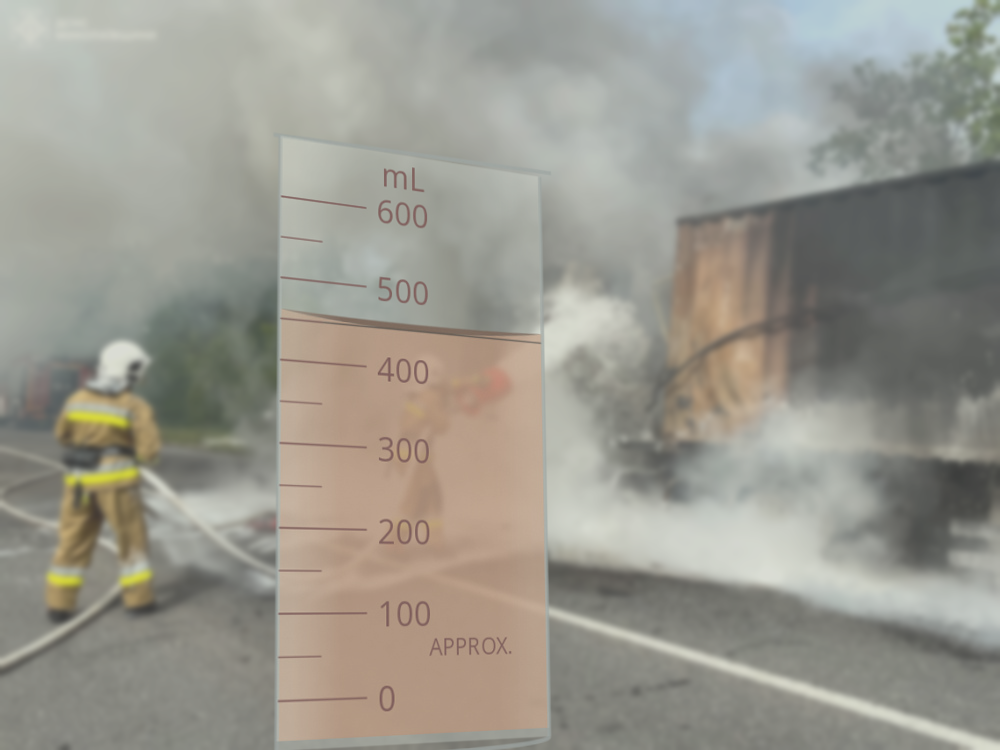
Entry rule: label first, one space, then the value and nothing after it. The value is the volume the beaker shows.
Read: 450 mL
